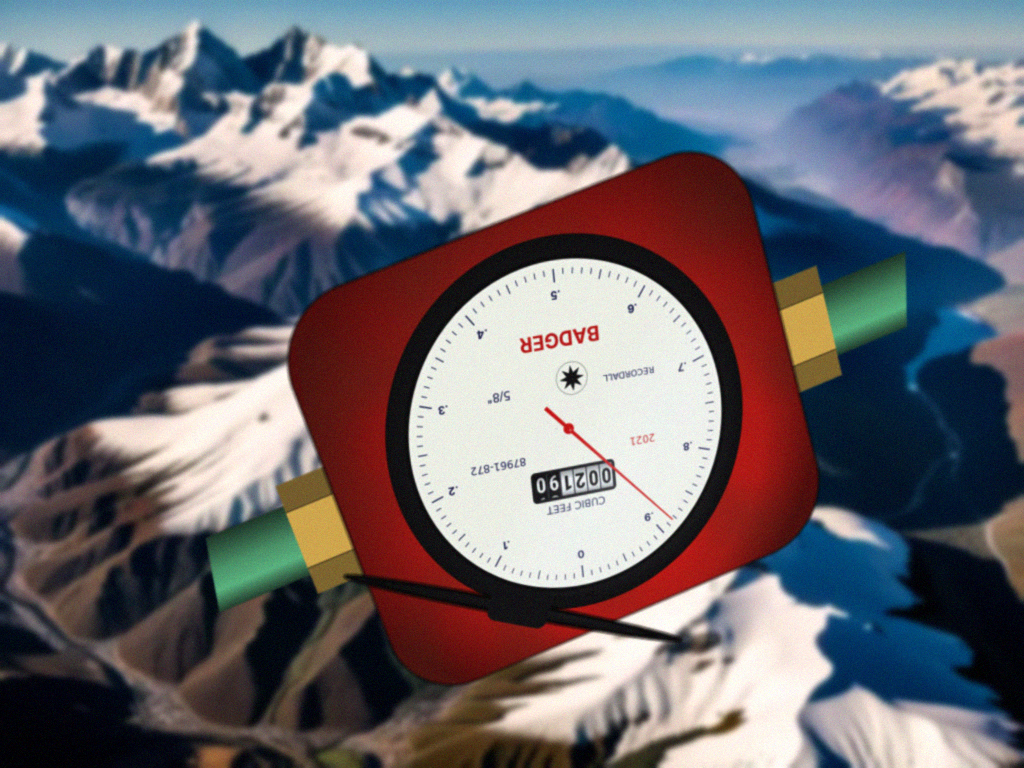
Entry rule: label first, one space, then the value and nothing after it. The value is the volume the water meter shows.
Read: 2189.88 ft³
